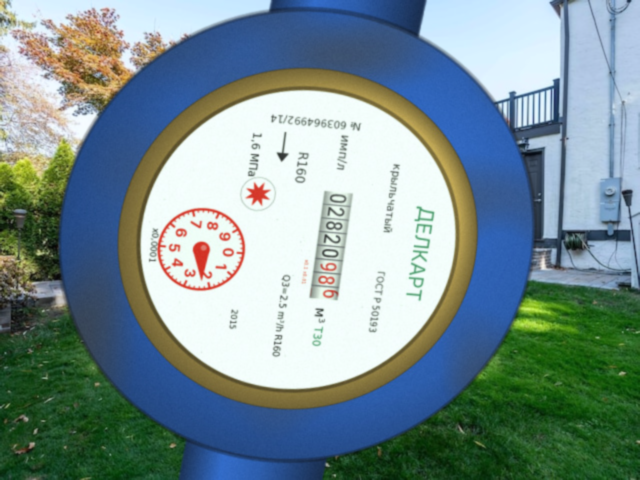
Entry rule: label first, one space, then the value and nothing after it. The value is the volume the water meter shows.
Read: 2820.9862 m³
